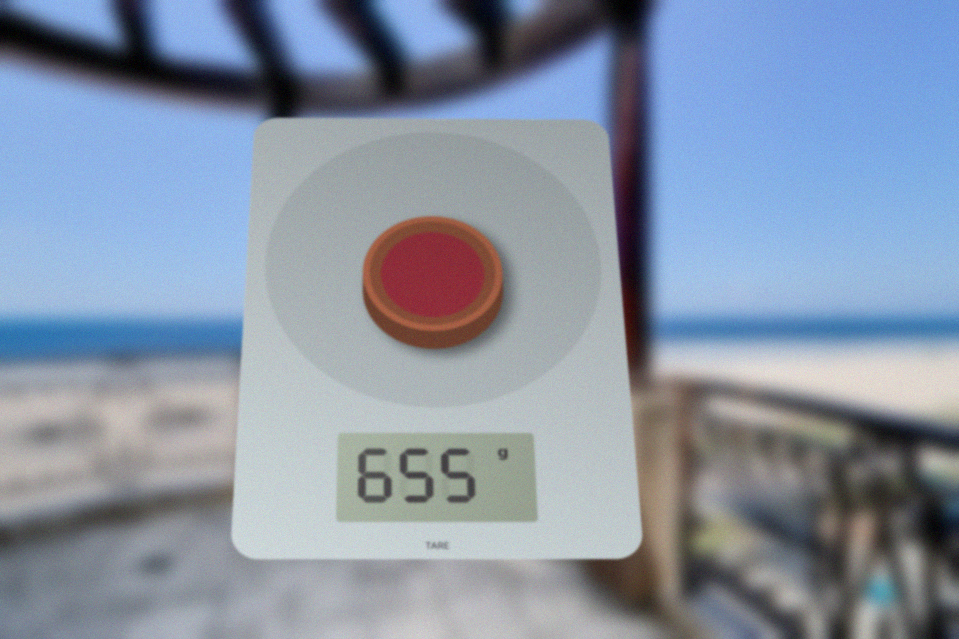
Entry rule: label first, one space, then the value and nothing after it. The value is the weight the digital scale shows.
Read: 655 g
